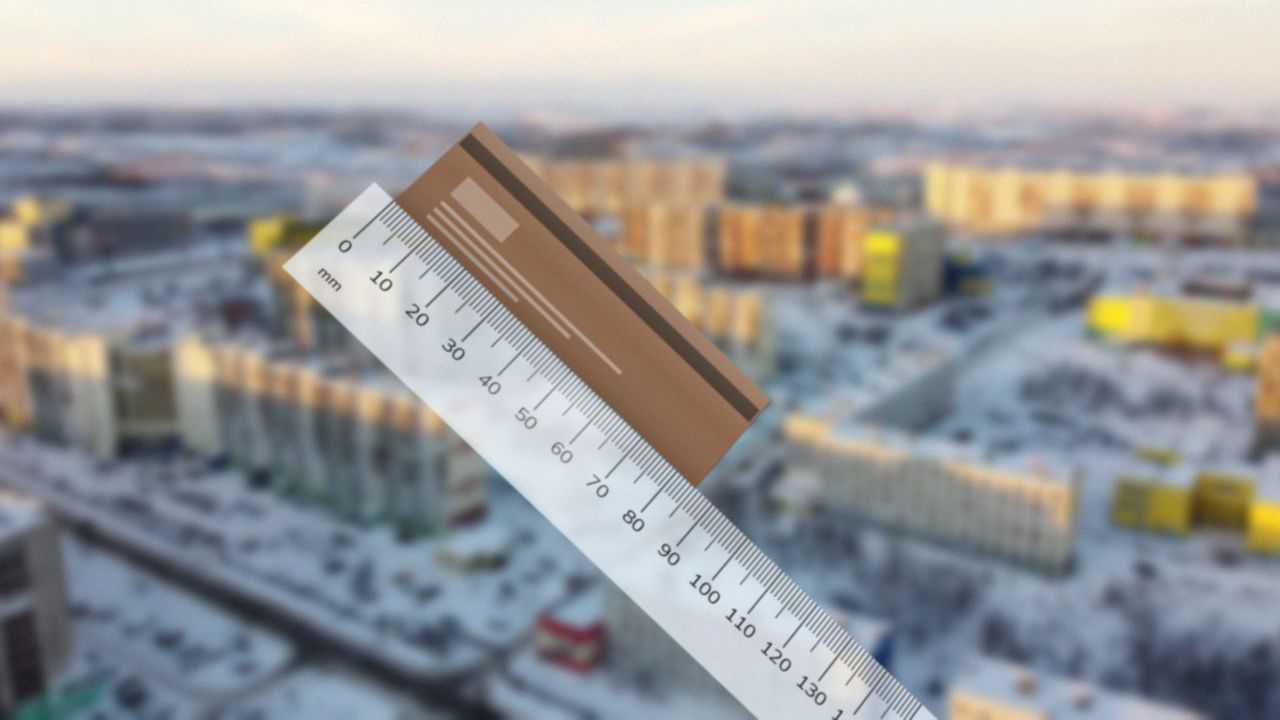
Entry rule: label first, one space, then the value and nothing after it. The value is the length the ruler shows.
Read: 85 mm
